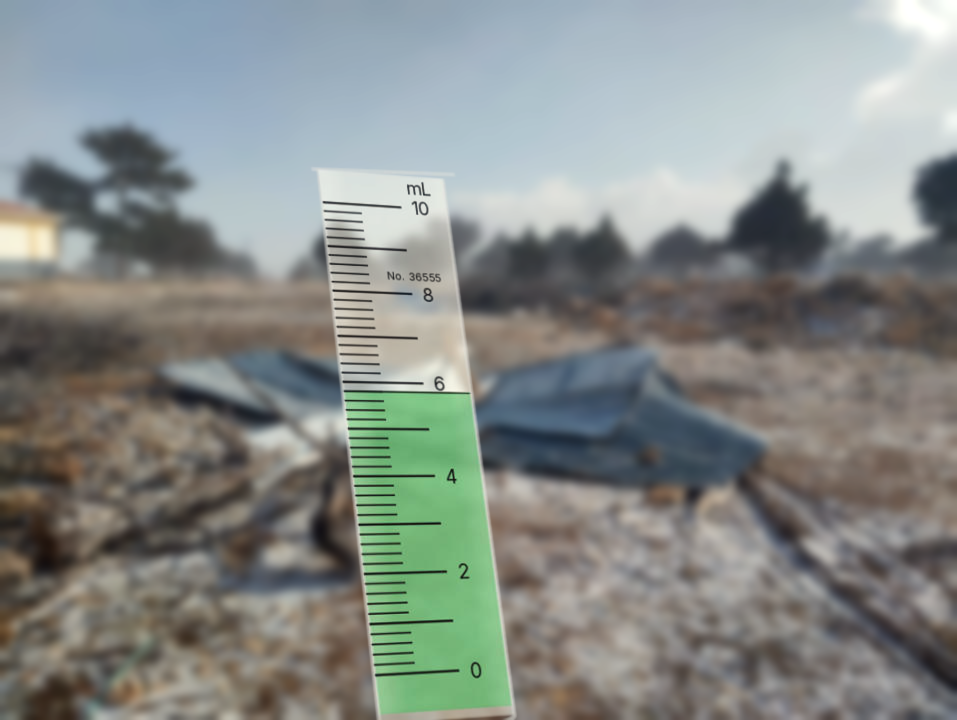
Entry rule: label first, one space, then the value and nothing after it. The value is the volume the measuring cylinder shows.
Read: 5.8 mL
